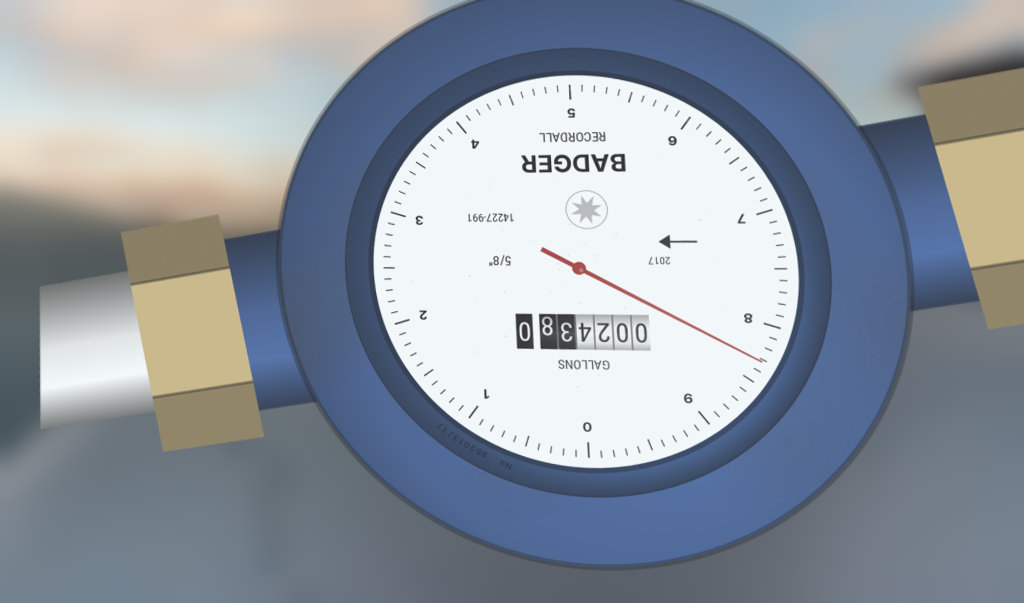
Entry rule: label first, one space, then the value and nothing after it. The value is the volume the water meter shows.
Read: 24378.3 gal
